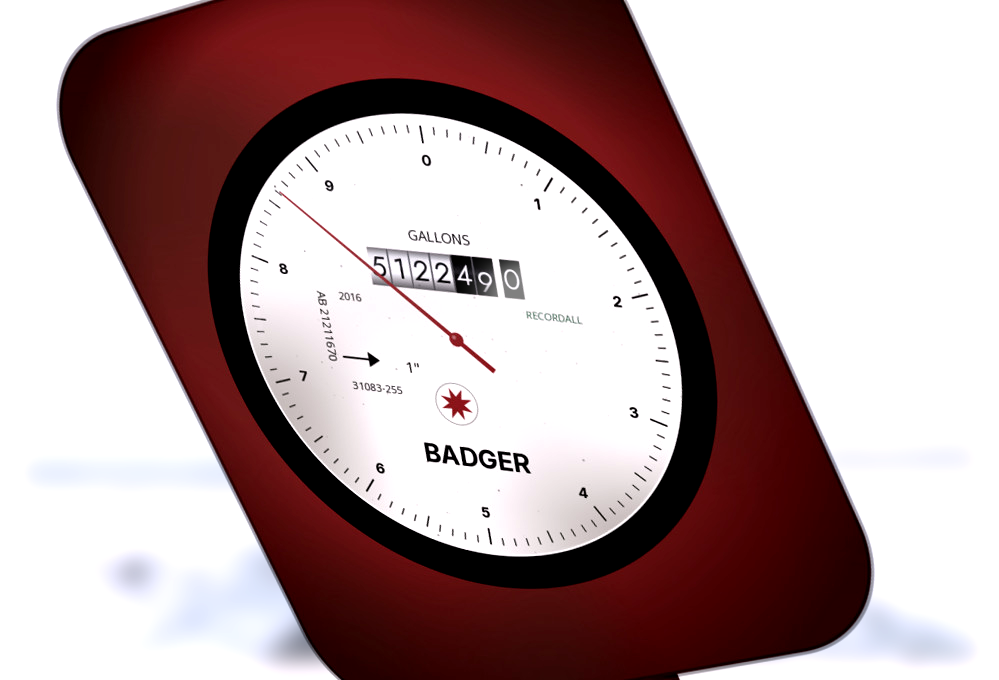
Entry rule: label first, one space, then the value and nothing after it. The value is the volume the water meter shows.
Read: 5122488.6 gal
